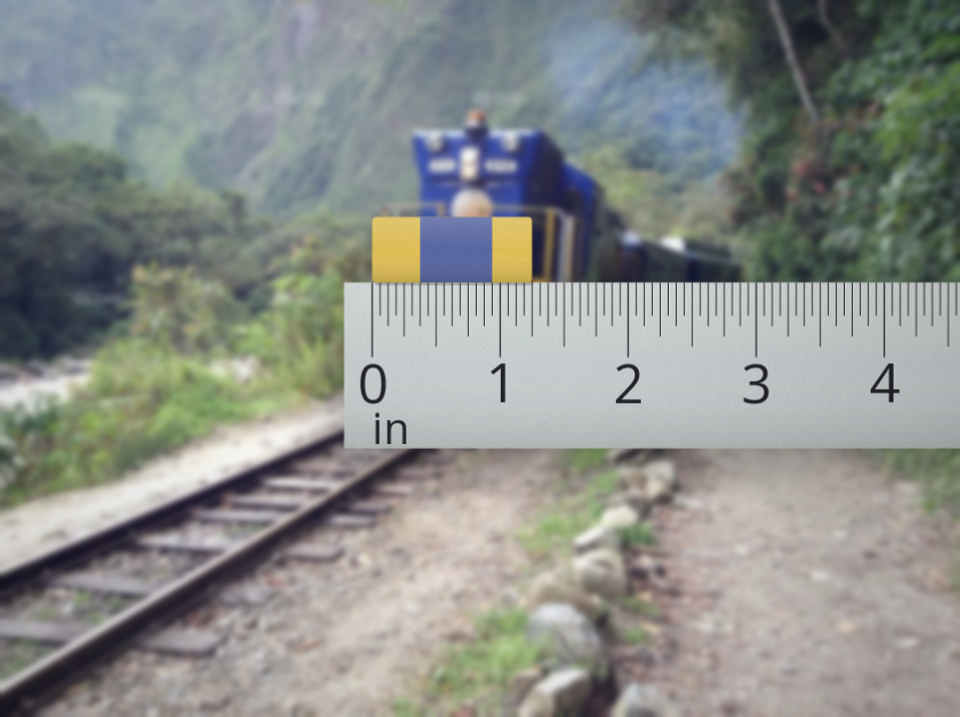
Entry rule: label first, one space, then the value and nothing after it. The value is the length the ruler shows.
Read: 1.25 in
